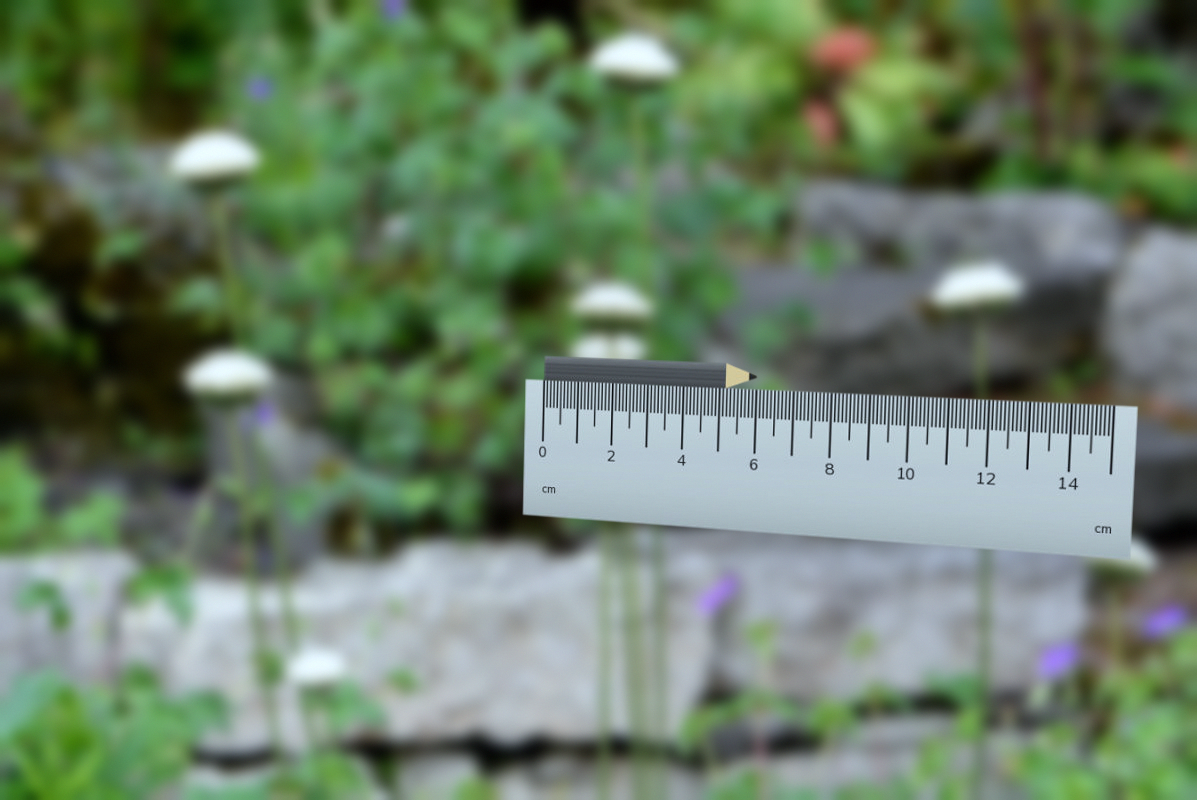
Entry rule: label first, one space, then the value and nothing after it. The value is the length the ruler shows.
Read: 6 cm
